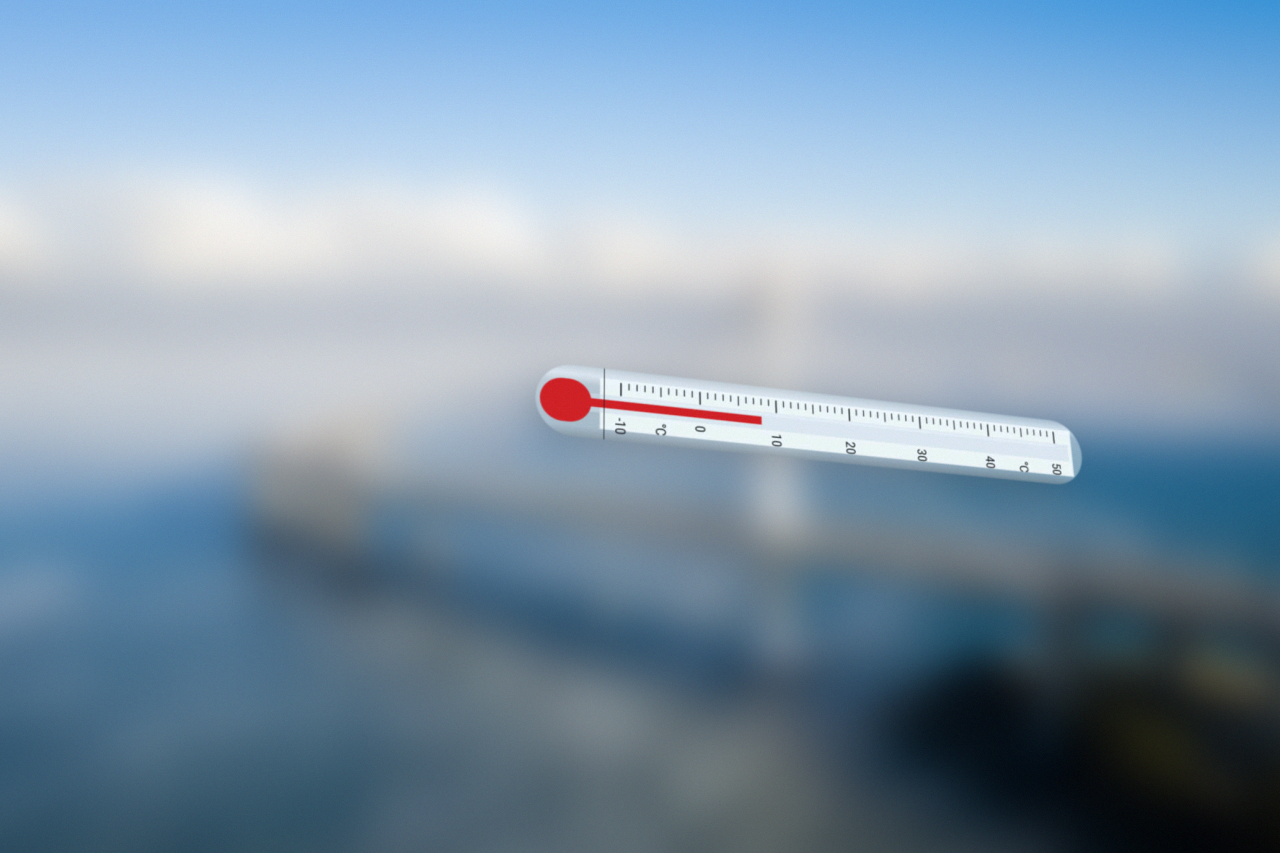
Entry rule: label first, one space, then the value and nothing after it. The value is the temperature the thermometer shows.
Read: 8 °C
